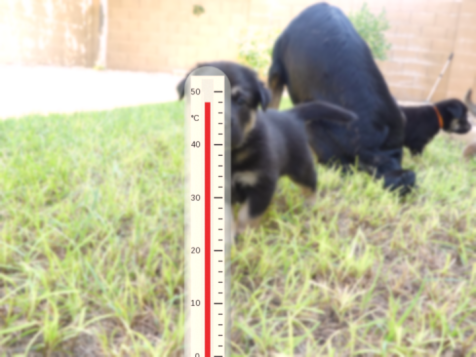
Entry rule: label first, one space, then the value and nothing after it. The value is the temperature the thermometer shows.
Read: 48 °C
